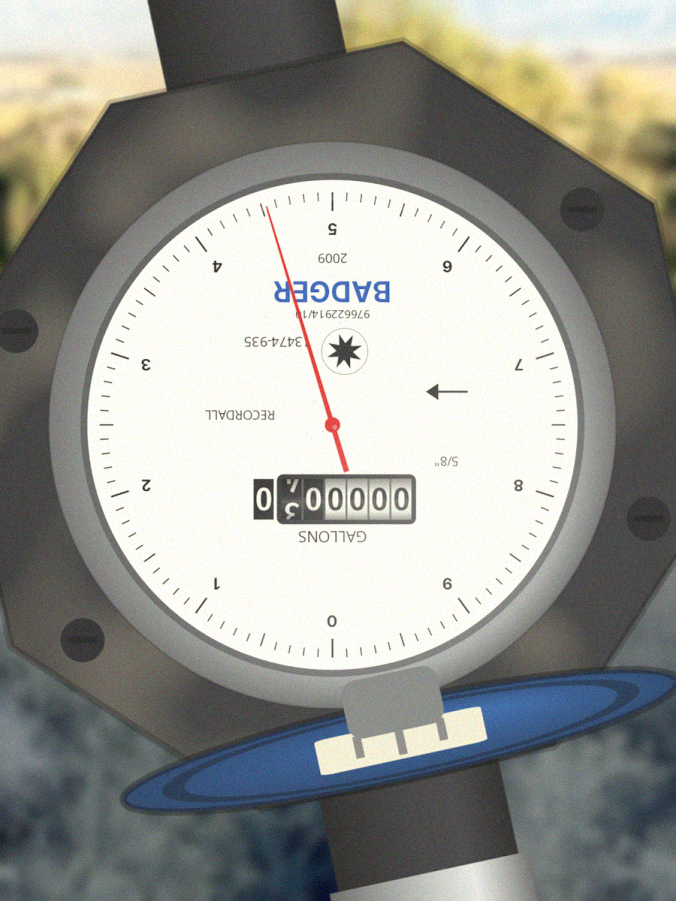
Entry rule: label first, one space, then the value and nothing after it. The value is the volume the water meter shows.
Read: 34.5 gal
